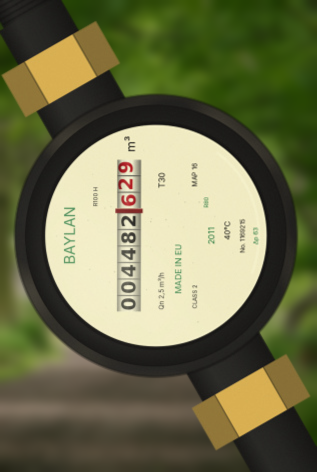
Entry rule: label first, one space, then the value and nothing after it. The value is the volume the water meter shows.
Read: 4482.629 m³
